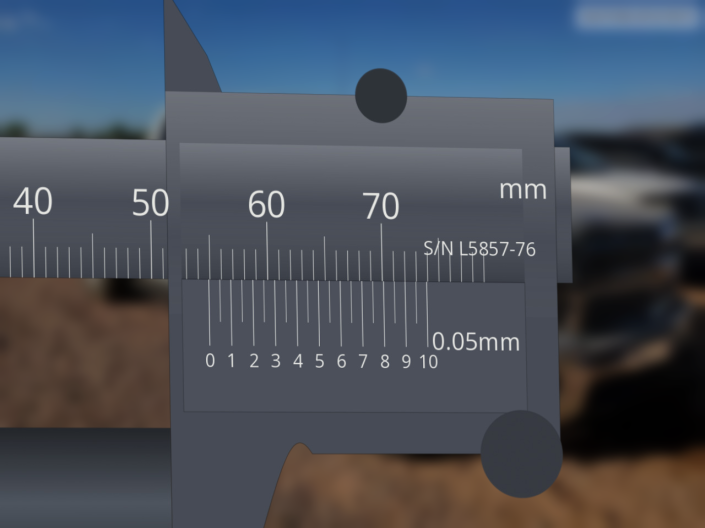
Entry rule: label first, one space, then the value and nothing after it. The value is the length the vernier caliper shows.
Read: 54.9 mm
